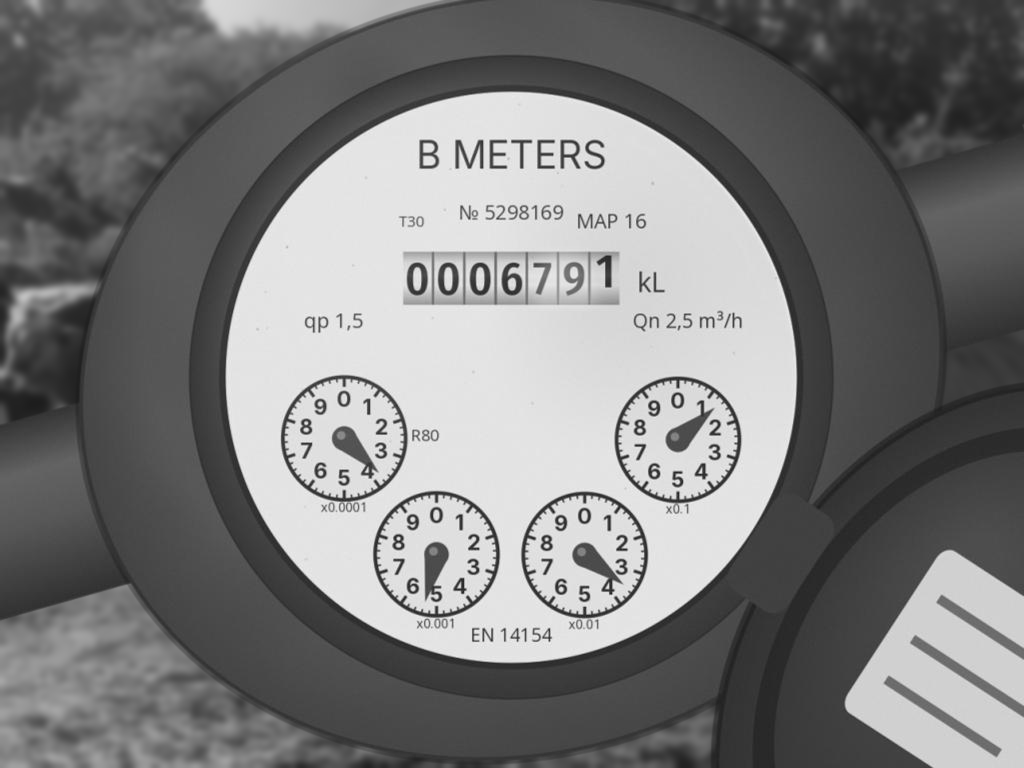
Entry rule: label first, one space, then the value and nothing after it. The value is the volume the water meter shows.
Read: 6791.1353 kL
